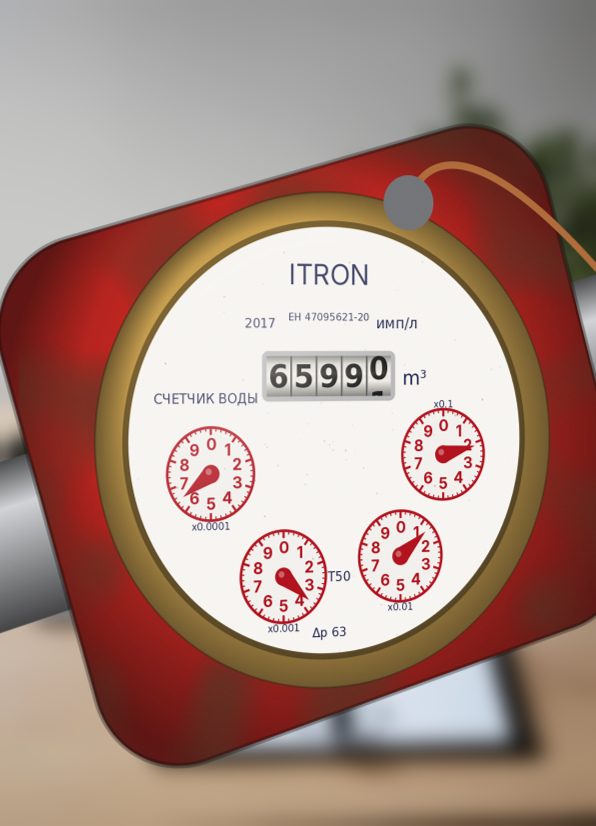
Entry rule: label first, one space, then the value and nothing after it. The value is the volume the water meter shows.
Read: 65990.2136 m³
